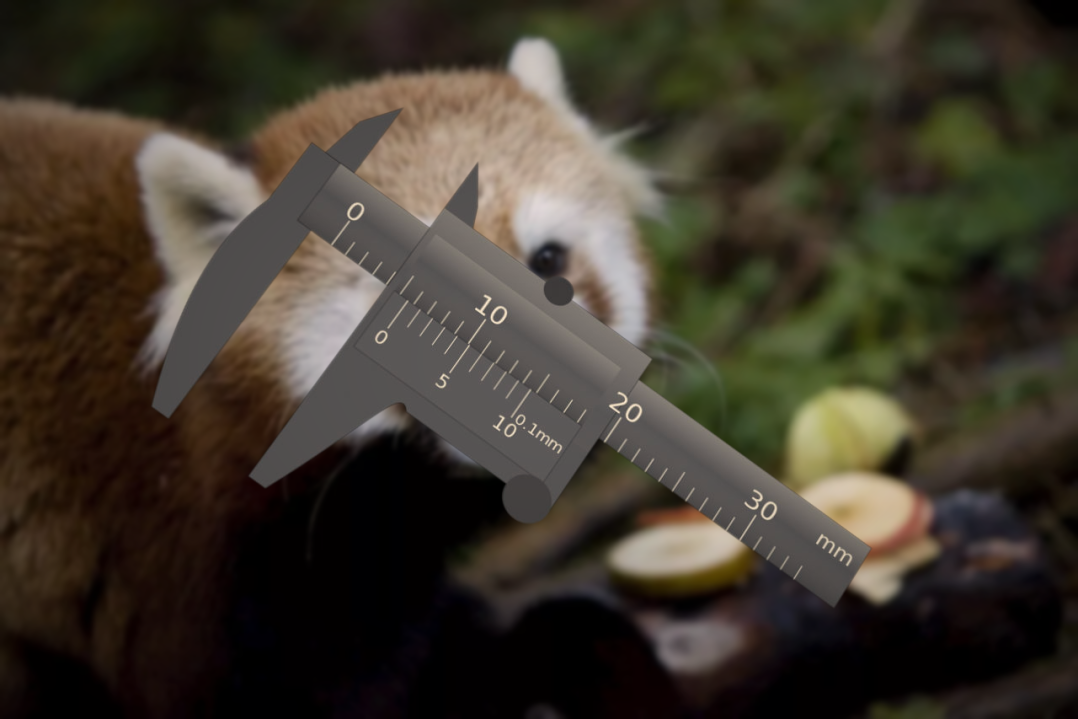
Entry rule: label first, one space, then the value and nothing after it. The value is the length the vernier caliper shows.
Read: 5.6 mm
